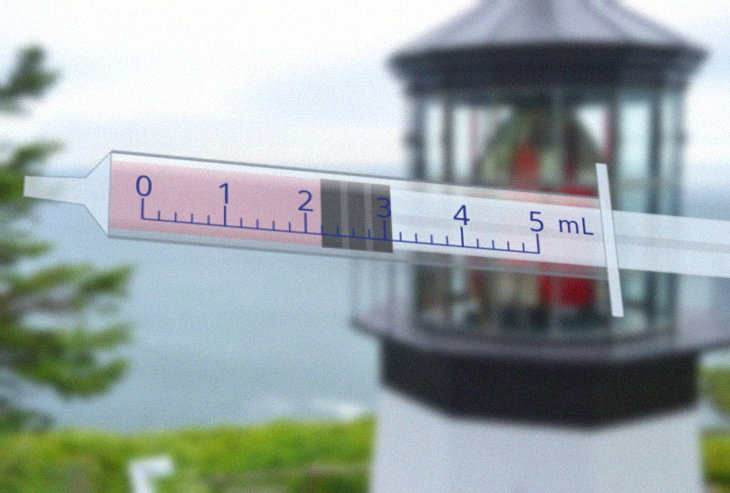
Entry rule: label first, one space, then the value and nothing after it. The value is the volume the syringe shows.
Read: 2.2 mL
